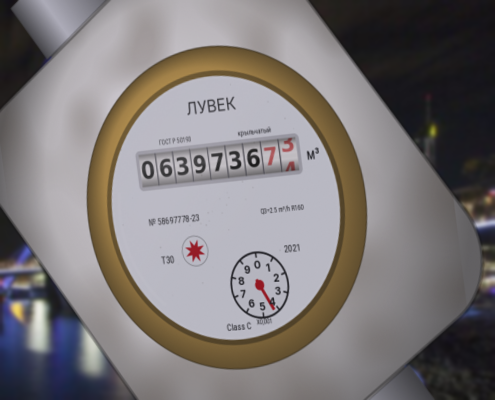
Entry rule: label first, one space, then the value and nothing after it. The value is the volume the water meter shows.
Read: 639736.734 m³
